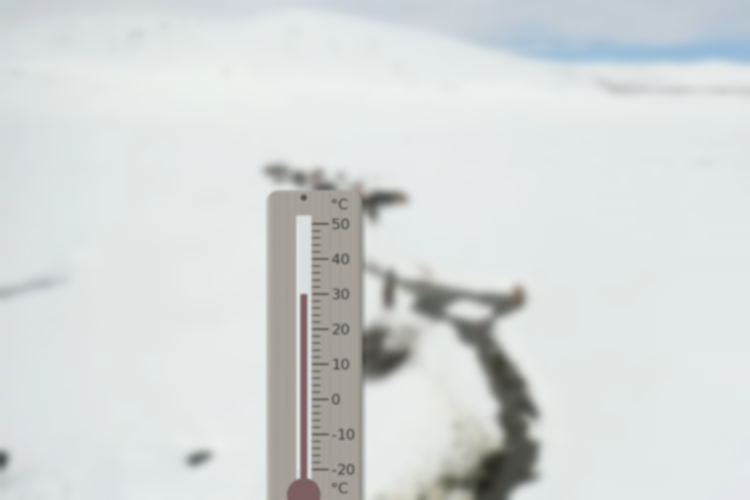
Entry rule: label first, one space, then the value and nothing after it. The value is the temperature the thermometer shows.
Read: 30 °C
